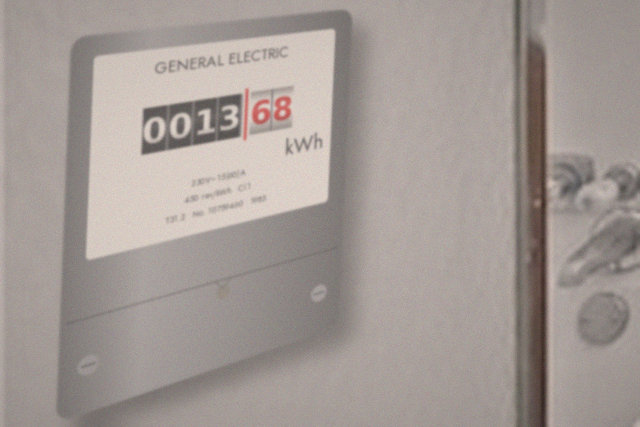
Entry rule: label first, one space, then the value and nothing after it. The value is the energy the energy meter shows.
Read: 13.68 kWh
